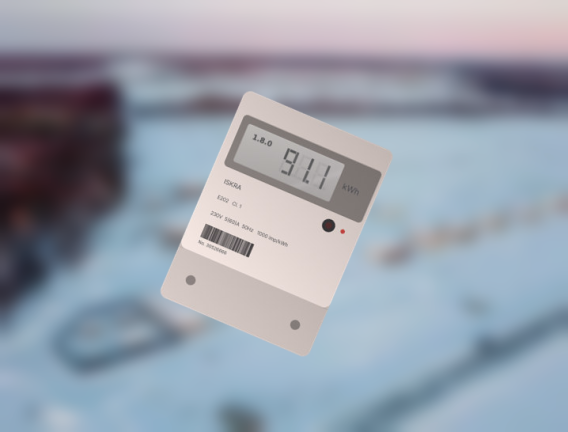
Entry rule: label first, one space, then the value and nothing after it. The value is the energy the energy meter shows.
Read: 91.1 kWh
